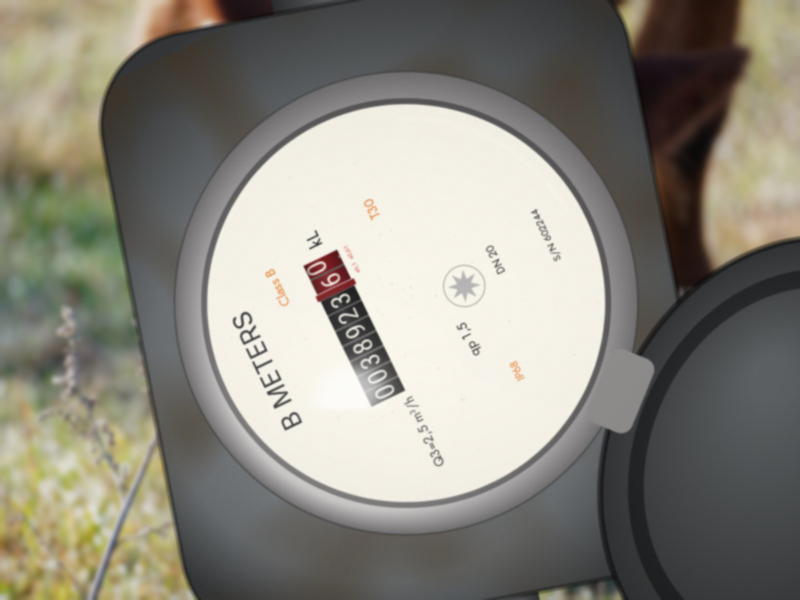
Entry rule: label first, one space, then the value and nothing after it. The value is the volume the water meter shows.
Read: 38923.60 kL
